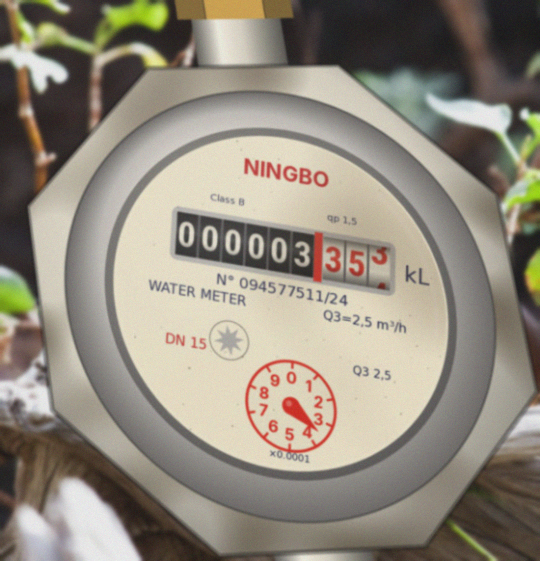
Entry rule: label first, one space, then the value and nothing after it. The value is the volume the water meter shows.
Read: 3.3533 kL
